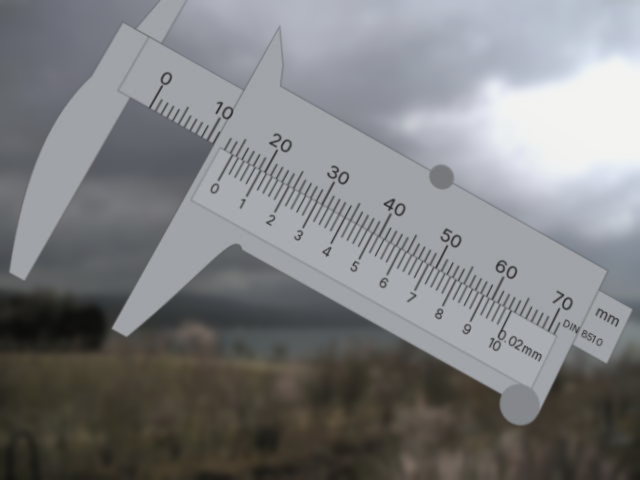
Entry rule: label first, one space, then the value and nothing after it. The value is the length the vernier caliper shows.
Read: 14.4 mm
